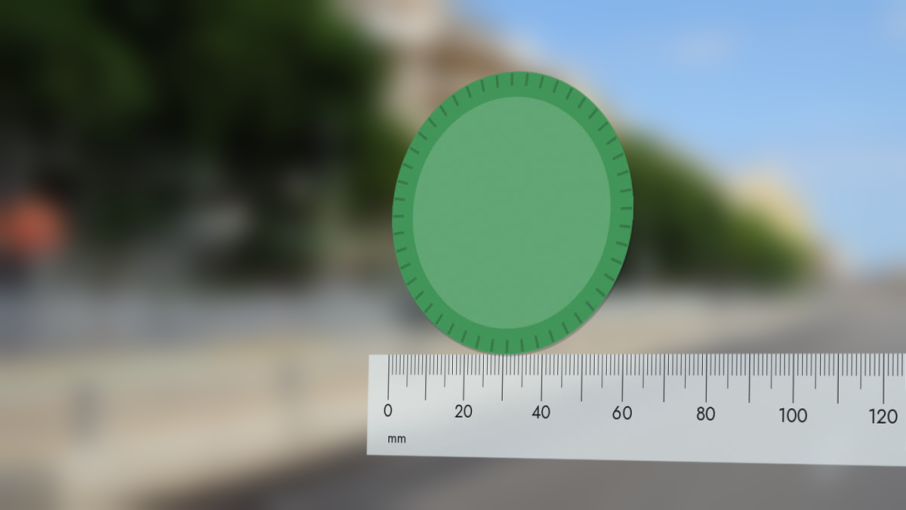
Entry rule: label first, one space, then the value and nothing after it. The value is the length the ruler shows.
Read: 62 mm
